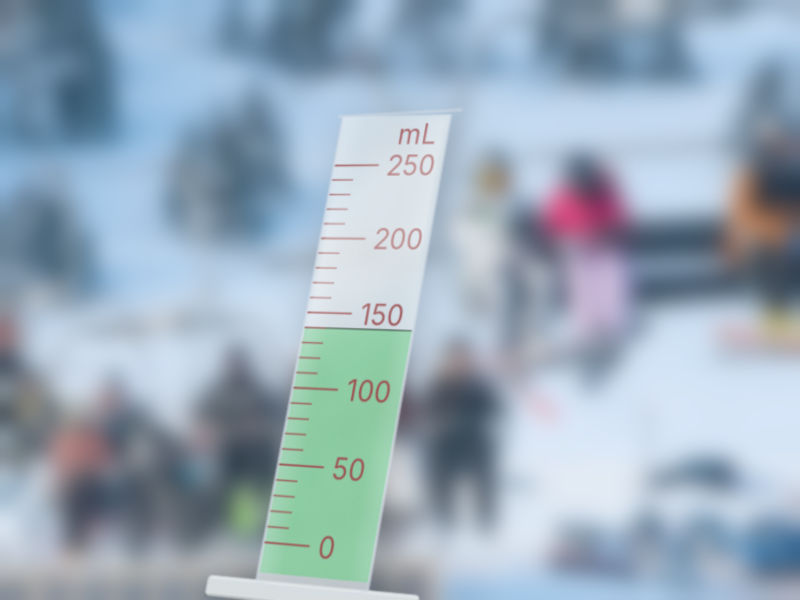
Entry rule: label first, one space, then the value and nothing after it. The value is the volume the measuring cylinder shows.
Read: 140 mL
